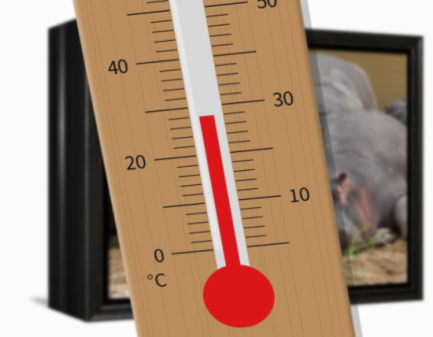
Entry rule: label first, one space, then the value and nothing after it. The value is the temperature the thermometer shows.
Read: 28 °C
